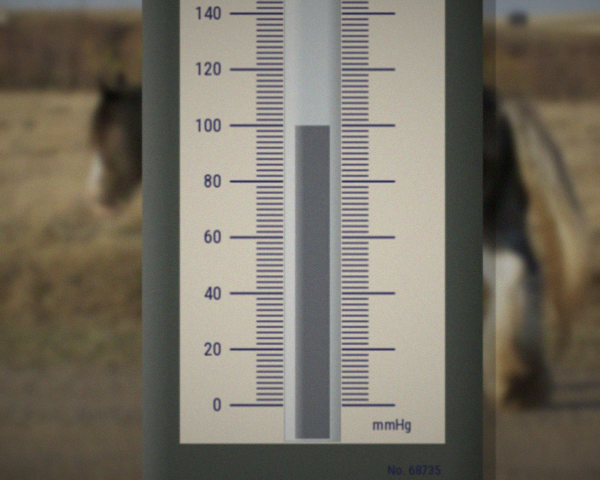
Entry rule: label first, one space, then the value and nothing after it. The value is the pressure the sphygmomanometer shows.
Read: 100 mmHg
